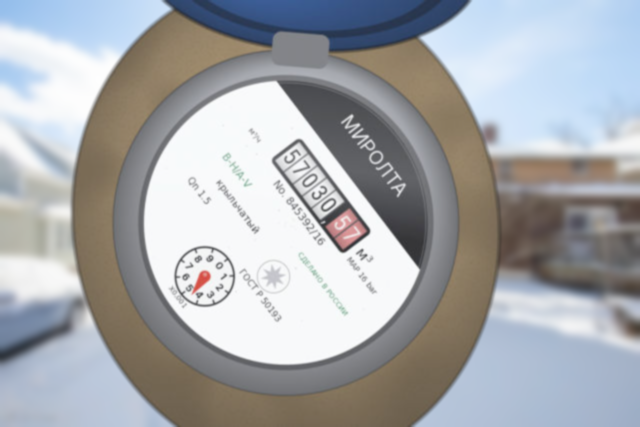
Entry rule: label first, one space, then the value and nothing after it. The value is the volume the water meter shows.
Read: 57030.574 m³
